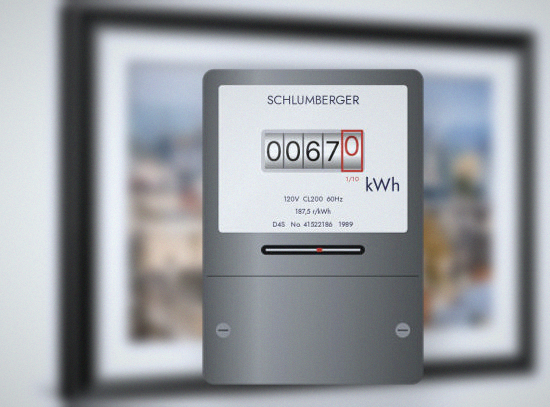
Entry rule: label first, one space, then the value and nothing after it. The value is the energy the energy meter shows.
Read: 67.0 kWh
